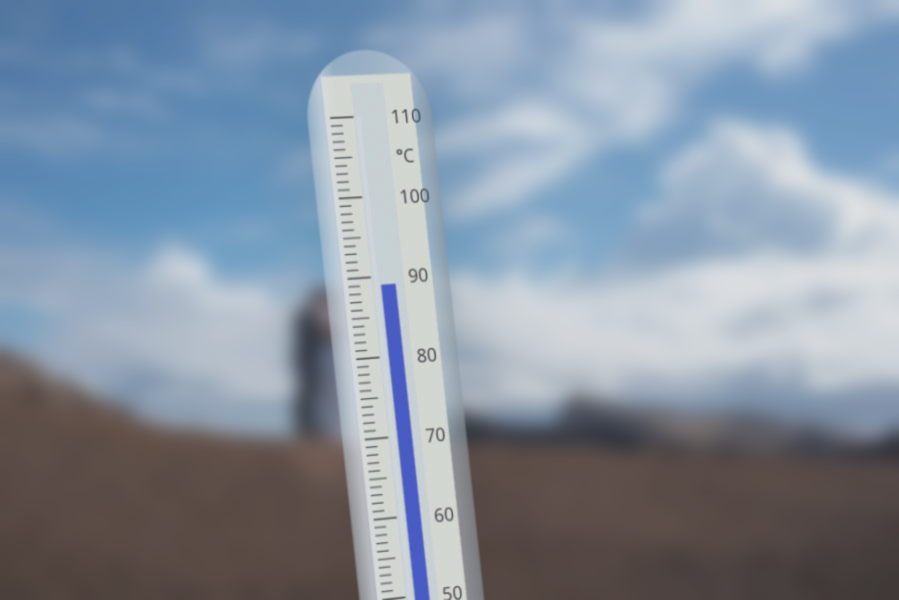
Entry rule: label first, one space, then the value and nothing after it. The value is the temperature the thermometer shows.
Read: 89 °C
